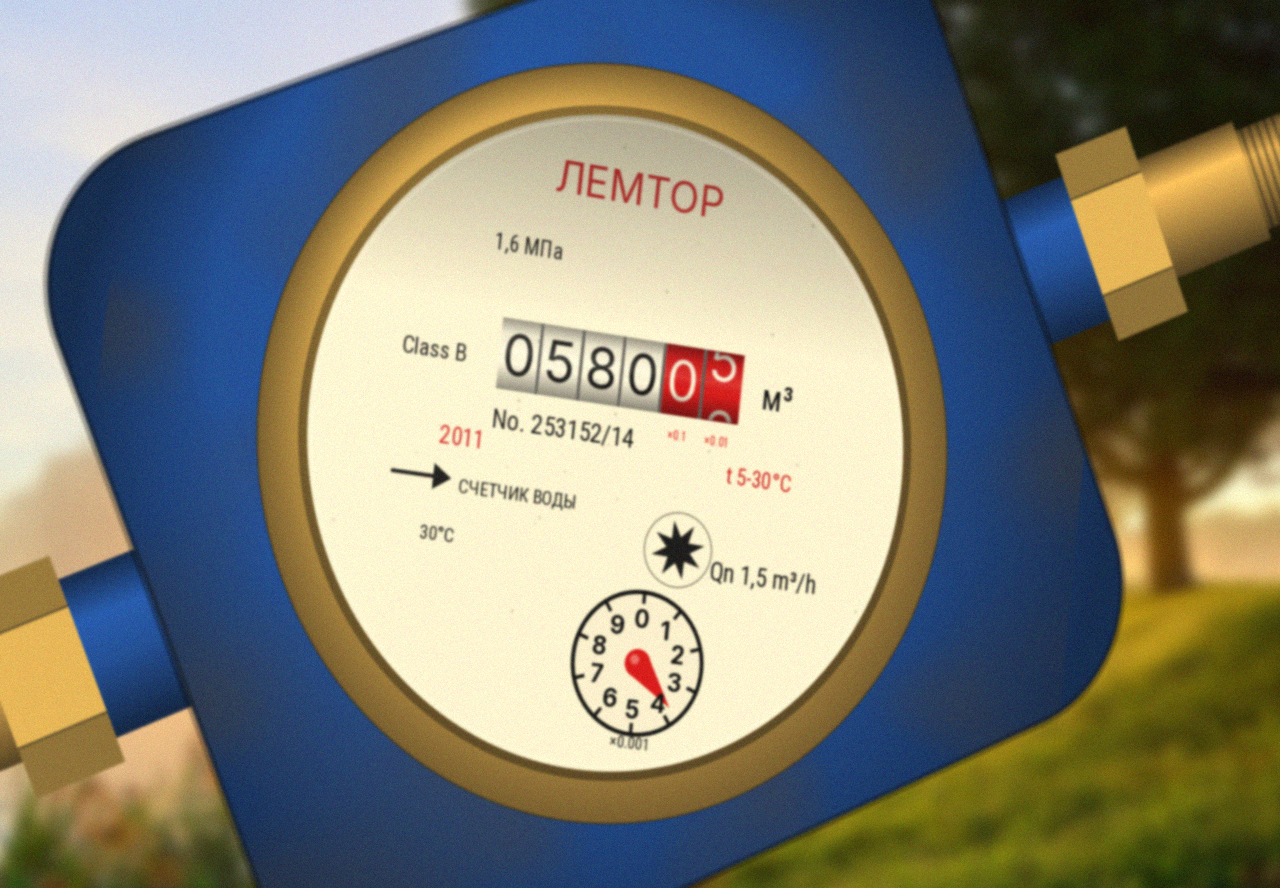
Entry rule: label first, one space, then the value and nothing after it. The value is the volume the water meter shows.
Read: 580.053 m³
